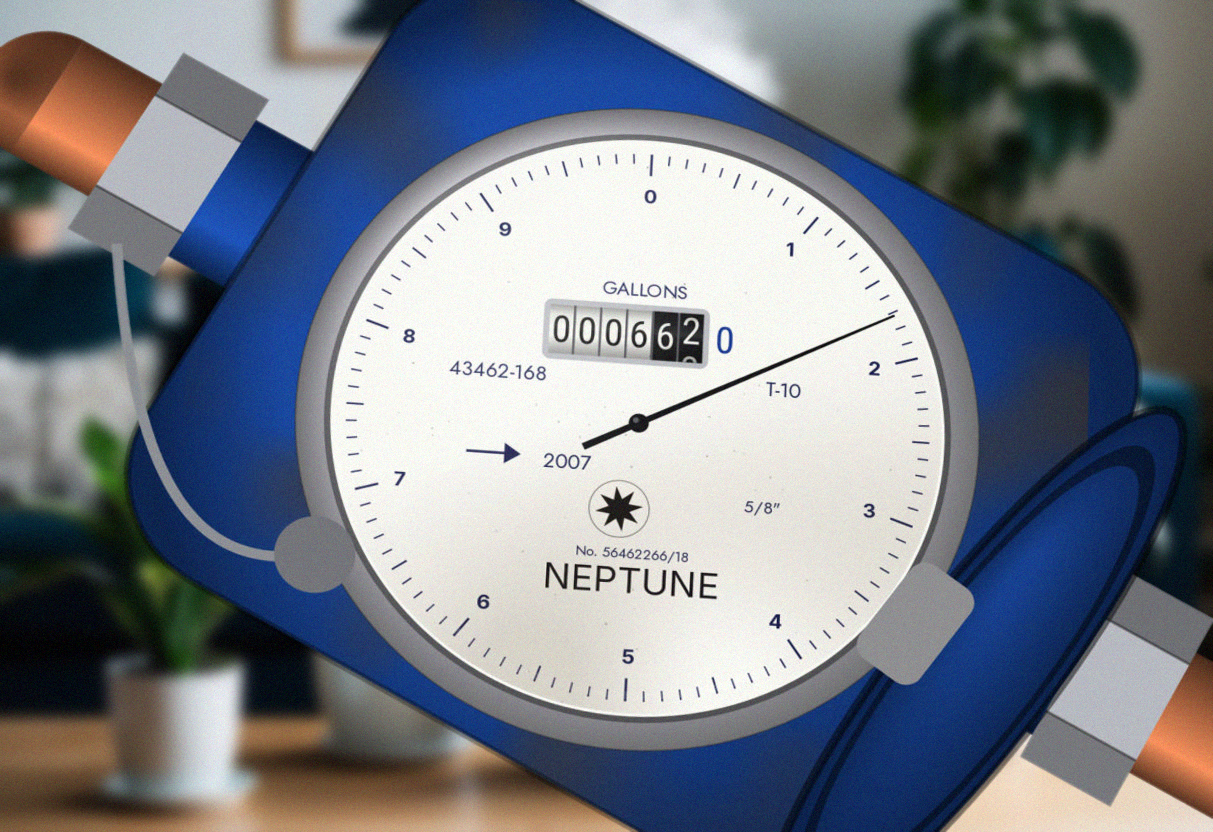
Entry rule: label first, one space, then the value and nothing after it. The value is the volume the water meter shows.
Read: 6621.7 gal
